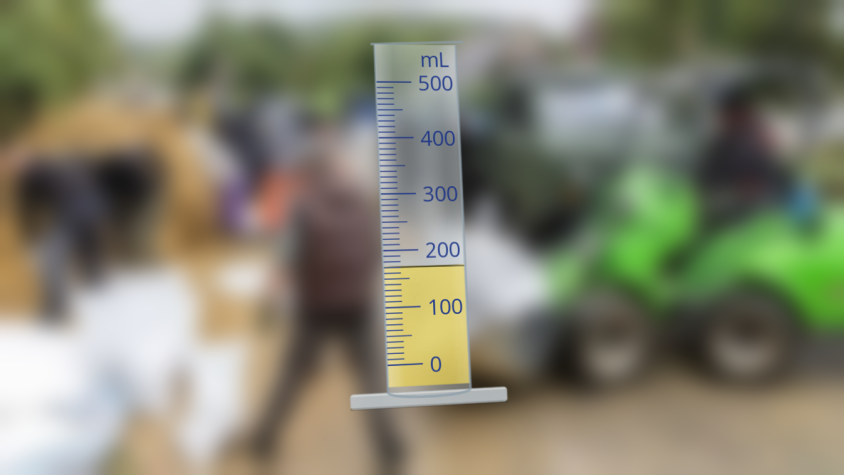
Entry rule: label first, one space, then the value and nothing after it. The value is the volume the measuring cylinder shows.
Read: 170 mL
